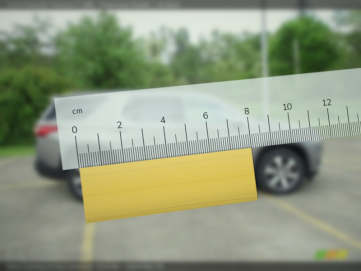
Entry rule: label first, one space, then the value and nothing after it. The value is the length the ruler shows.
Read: 8 cm
